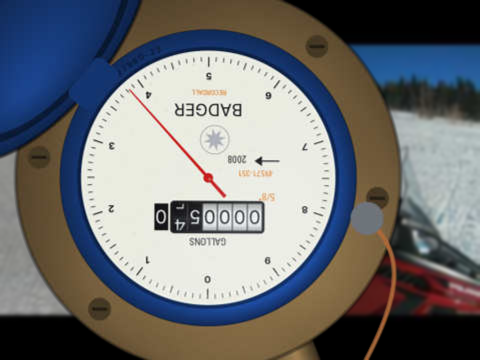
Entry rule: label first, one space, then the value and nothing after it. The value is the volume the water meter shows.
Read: 543.8 gal
